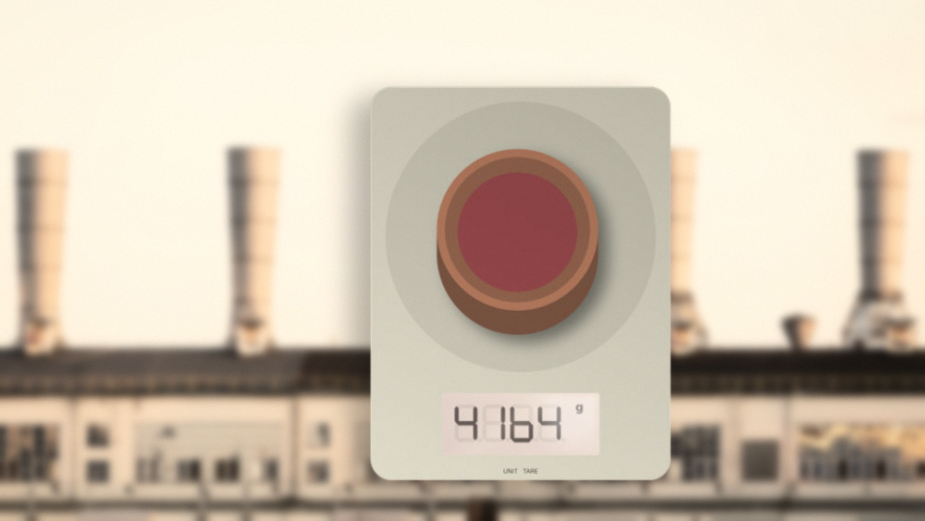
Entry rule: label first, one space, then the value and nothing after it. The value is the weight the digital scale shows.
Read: 4164 g
